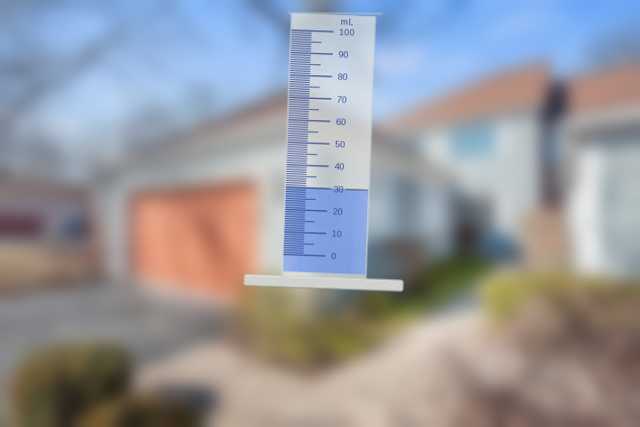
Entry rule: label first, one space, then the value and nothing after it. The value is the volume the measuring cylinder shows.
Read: 30 mL
